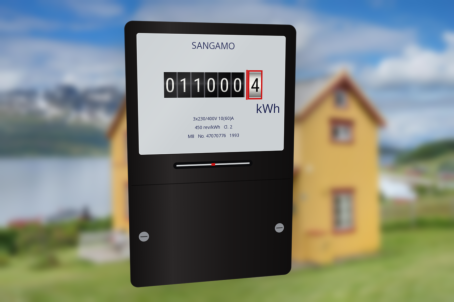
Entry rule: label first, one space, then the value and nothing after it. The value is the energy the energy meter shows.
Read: 11000.4 kWh
